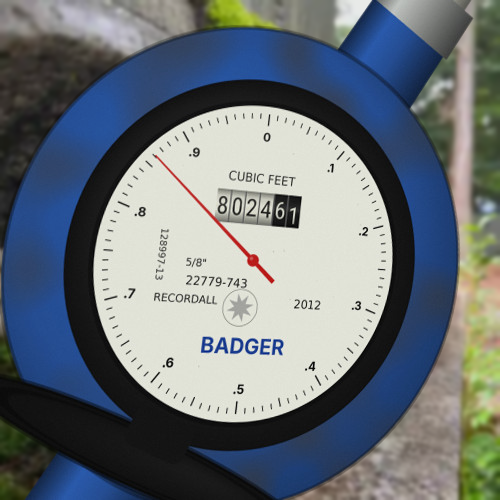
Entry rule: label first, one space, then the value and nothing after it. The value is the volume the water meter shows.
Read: 802460.86 ft³
